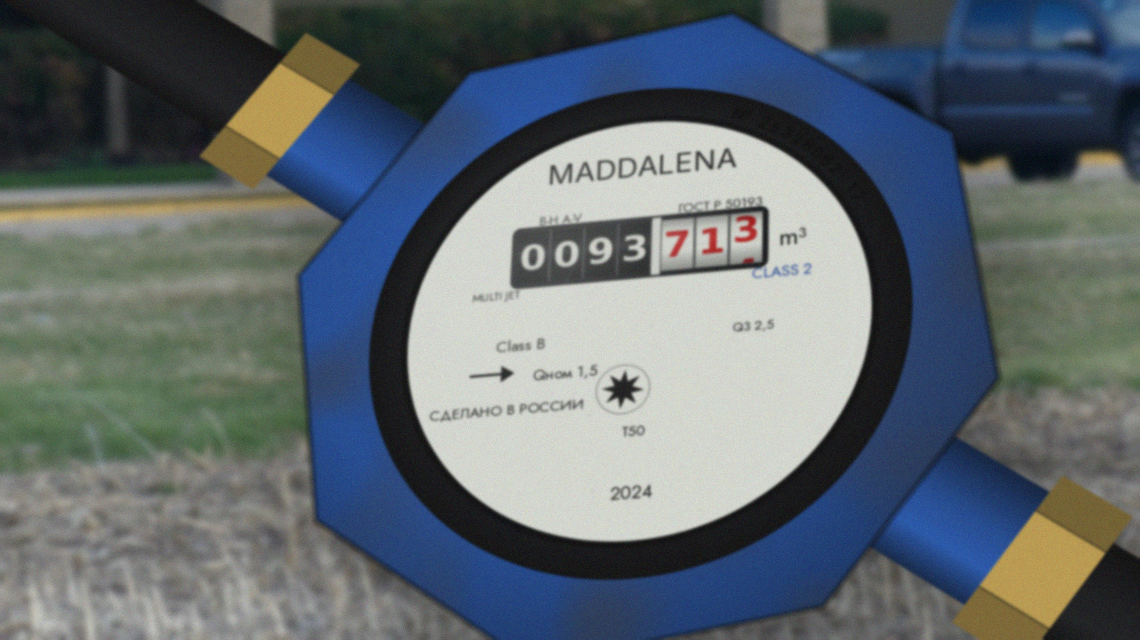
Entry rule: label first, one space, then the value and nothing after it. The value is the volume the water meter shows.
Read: 93.713 m³
